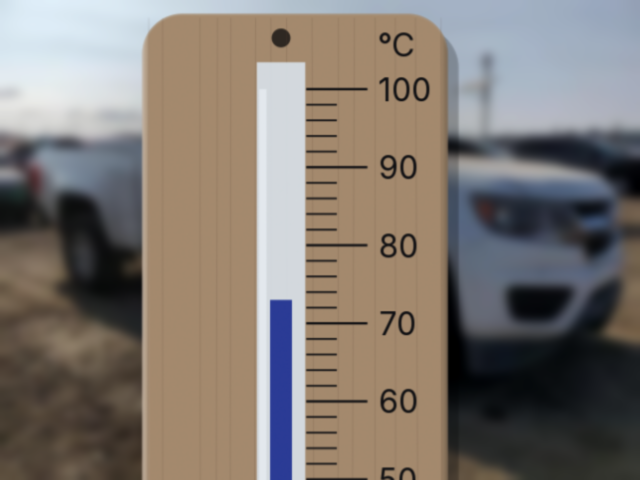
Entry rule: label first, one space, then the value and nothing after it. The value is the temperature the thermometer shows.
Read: 73 °C
